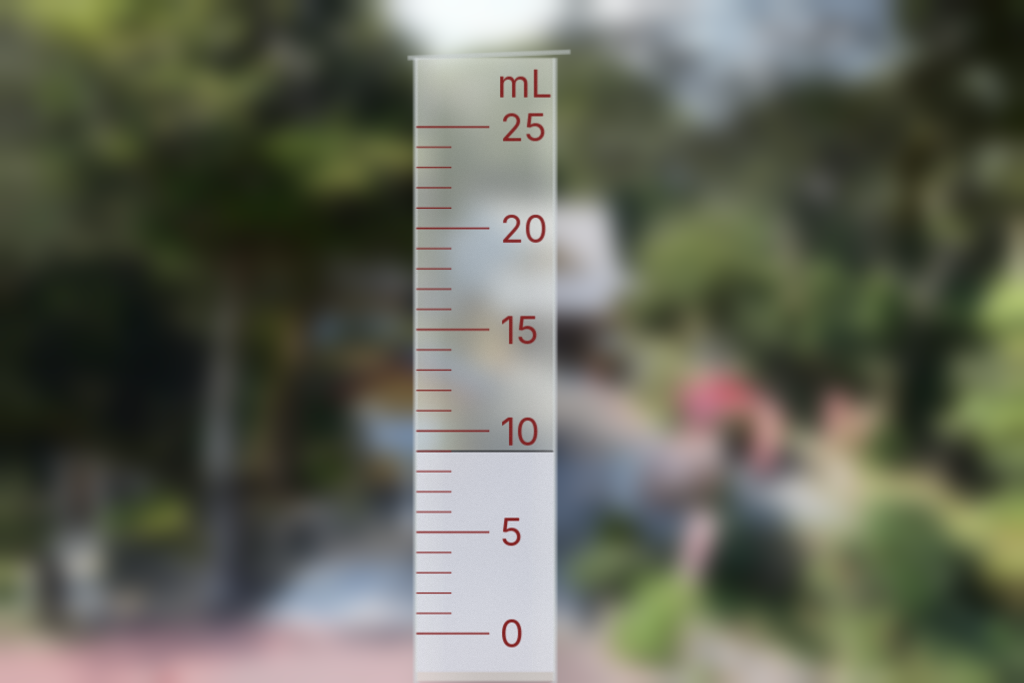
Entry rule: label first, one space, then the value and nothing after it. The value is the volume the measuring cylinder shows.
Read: 9 mL
